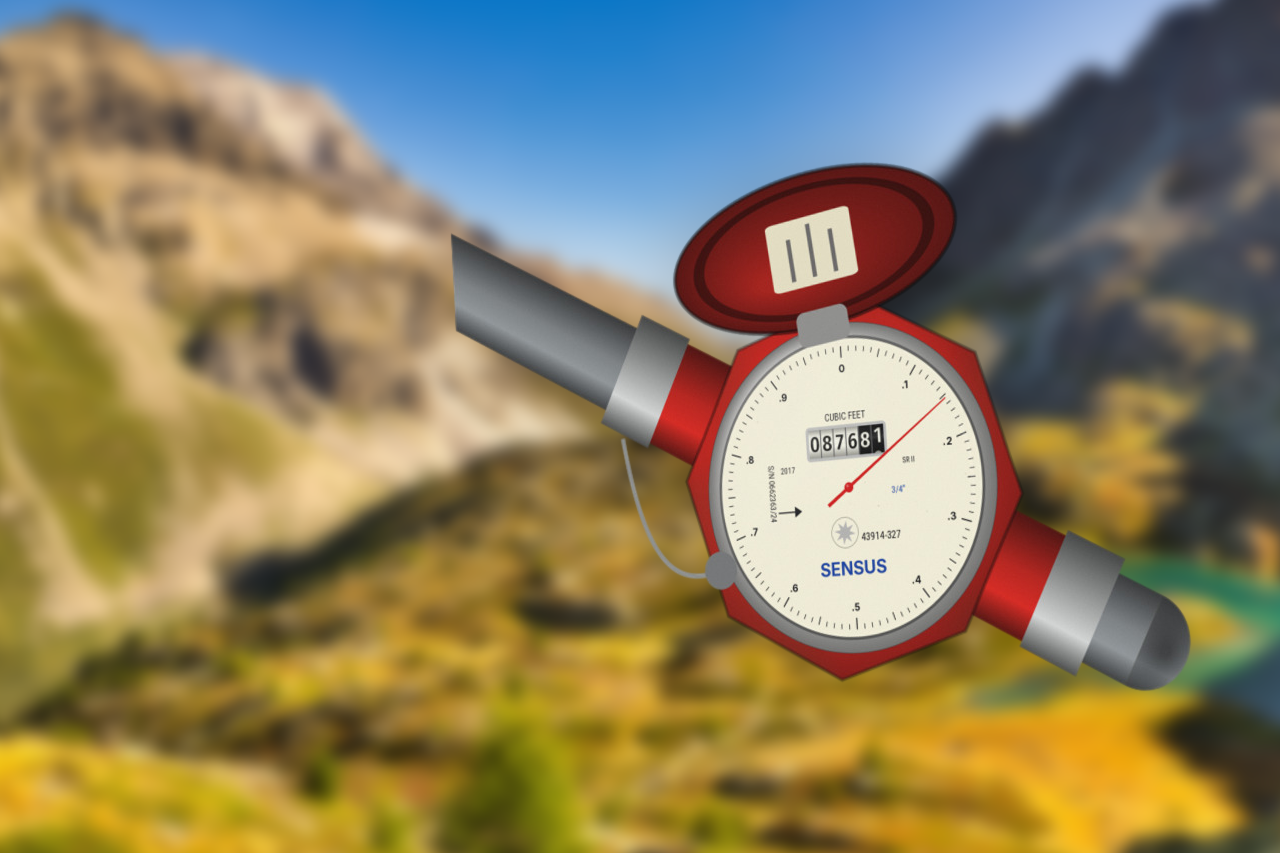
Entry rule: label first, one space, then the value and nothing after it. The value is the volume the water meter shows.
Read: 87681.15 ft³
